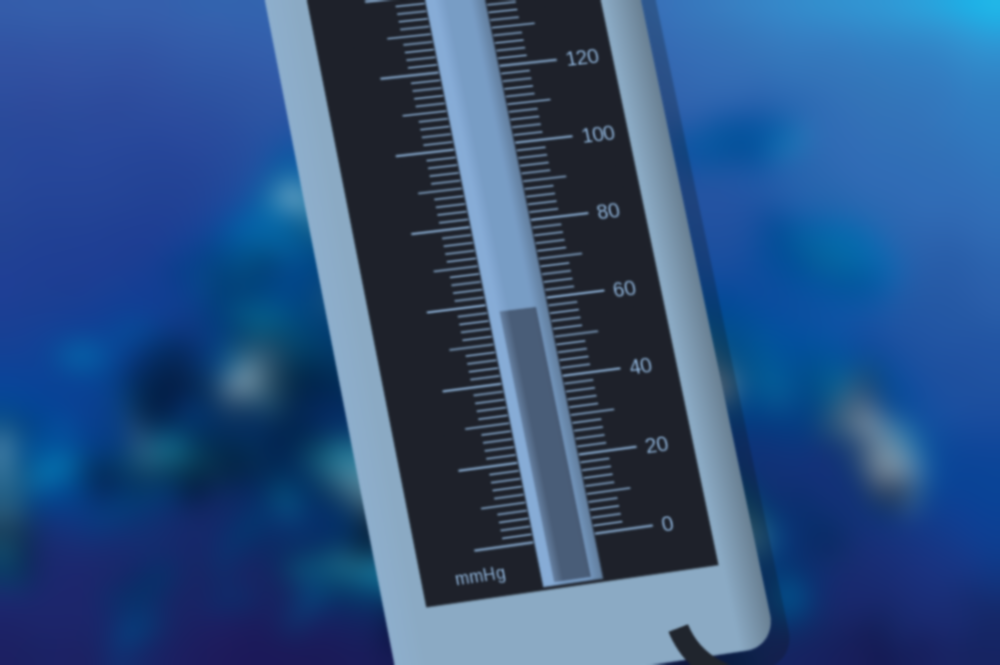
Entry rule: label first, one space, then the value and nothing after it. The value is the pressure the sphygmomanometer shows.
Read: 58 mmHg
